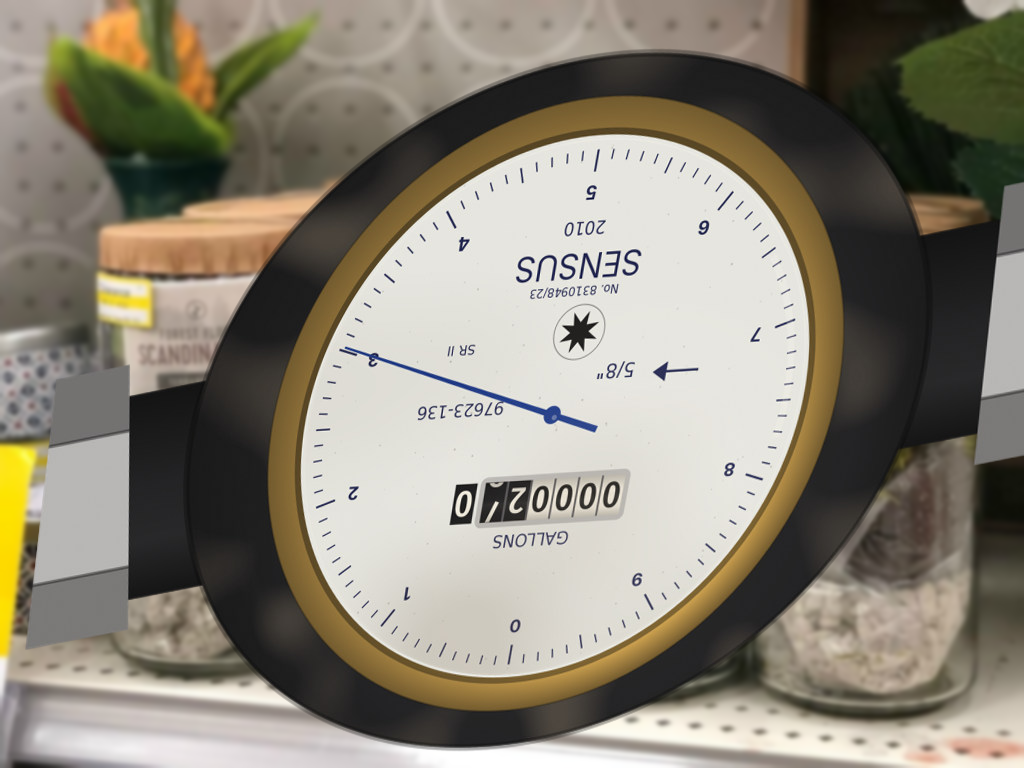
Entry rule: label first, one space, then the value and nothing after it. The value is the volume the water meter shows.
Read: 273.0 gal
